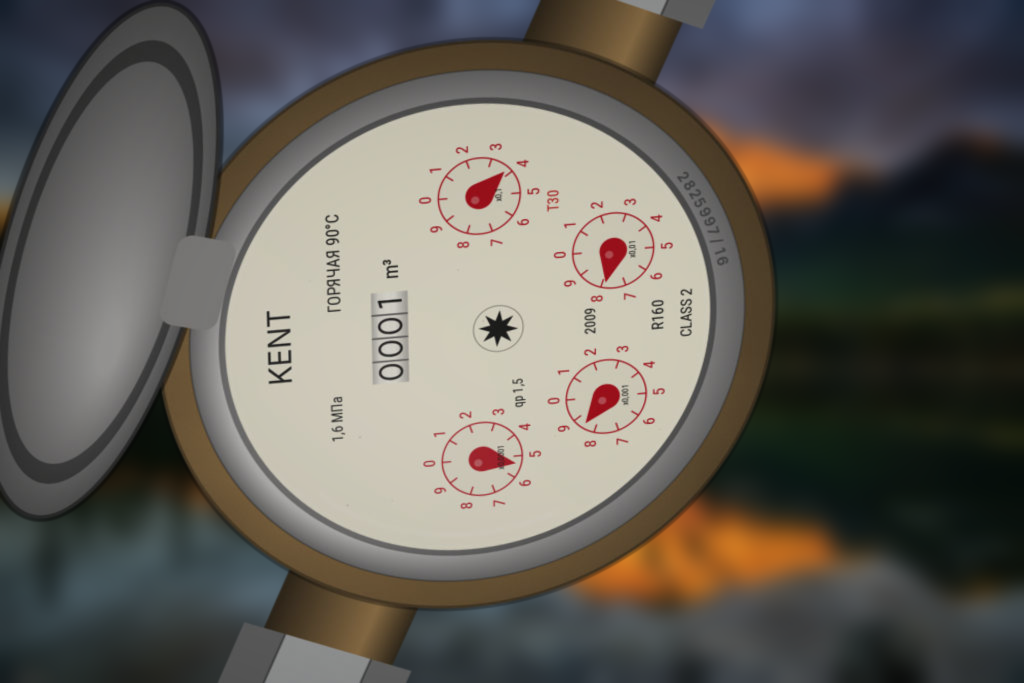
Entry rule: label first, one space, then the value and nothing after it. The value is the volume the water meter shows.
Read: 1.3785 m³
